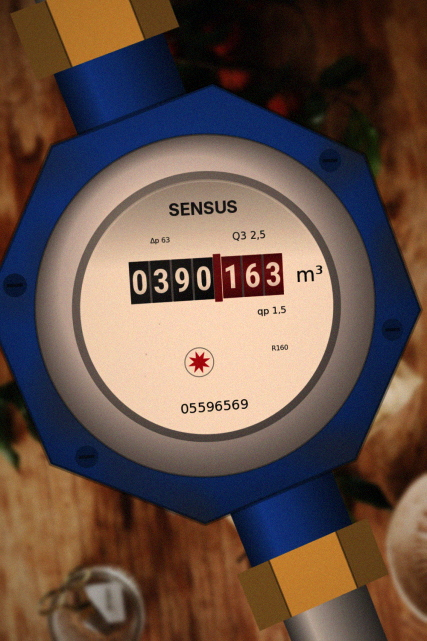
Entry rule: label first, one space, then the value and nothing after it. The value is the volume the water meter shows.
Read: 390.163 m³
